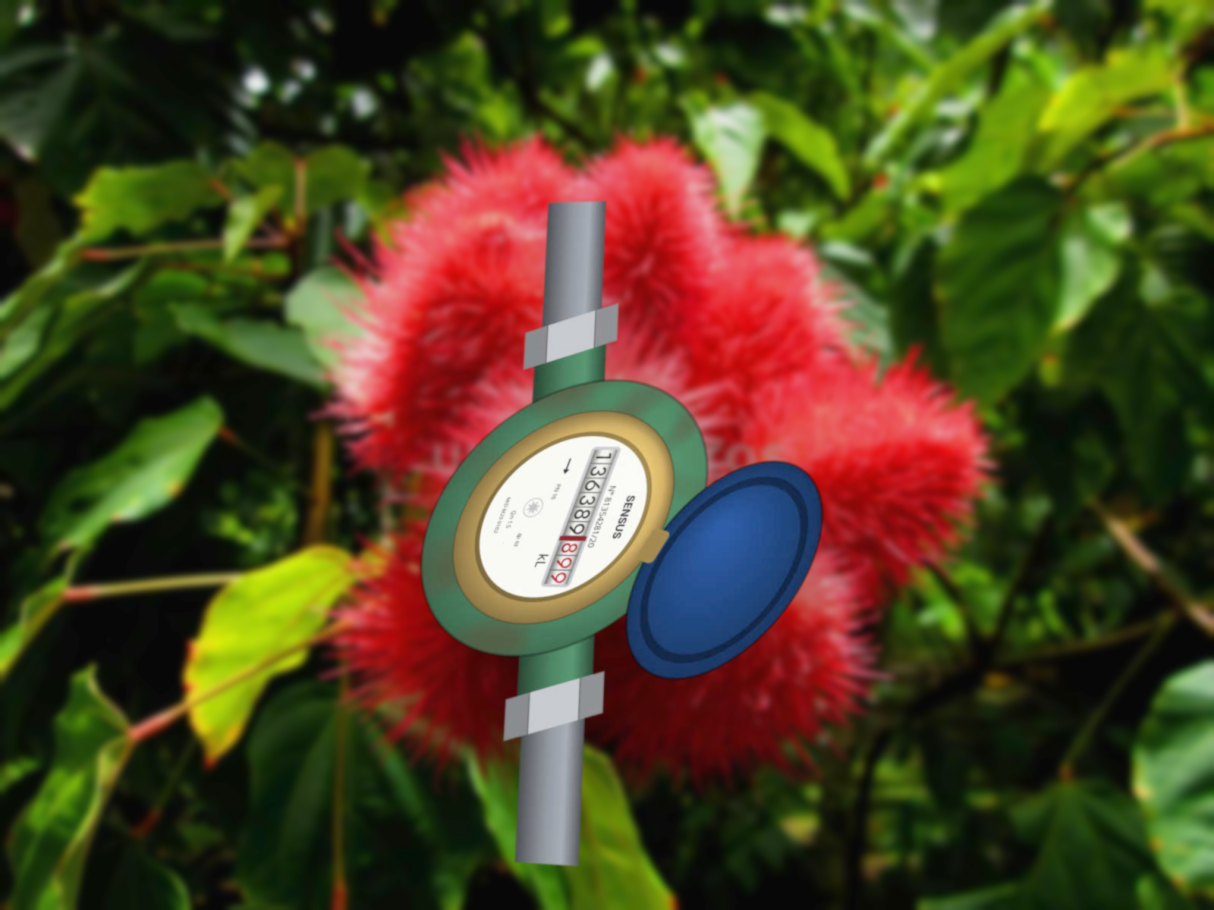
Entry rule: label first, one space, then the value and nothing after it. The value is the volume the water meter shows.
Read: 136389.899 kL
